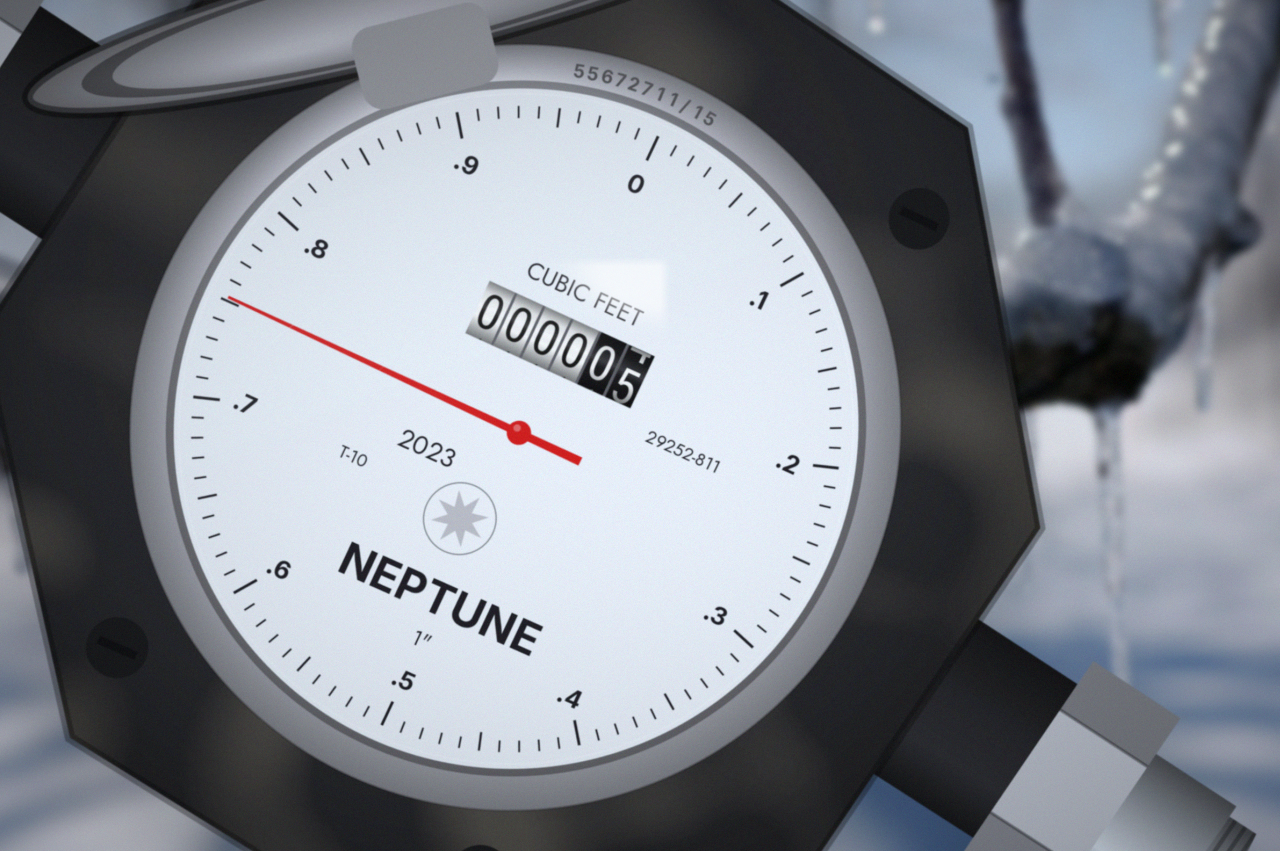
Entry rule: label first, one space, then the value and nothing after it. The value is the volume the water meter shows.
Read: 4.75 ft³
